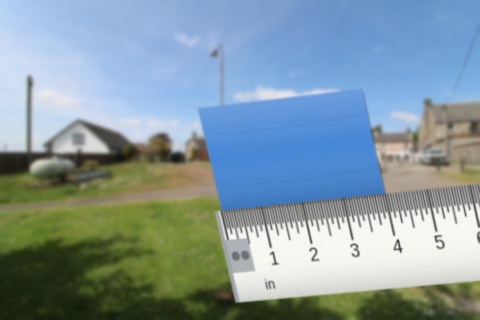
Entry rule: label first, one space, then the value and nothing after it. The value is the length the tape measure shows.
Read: 4 in
